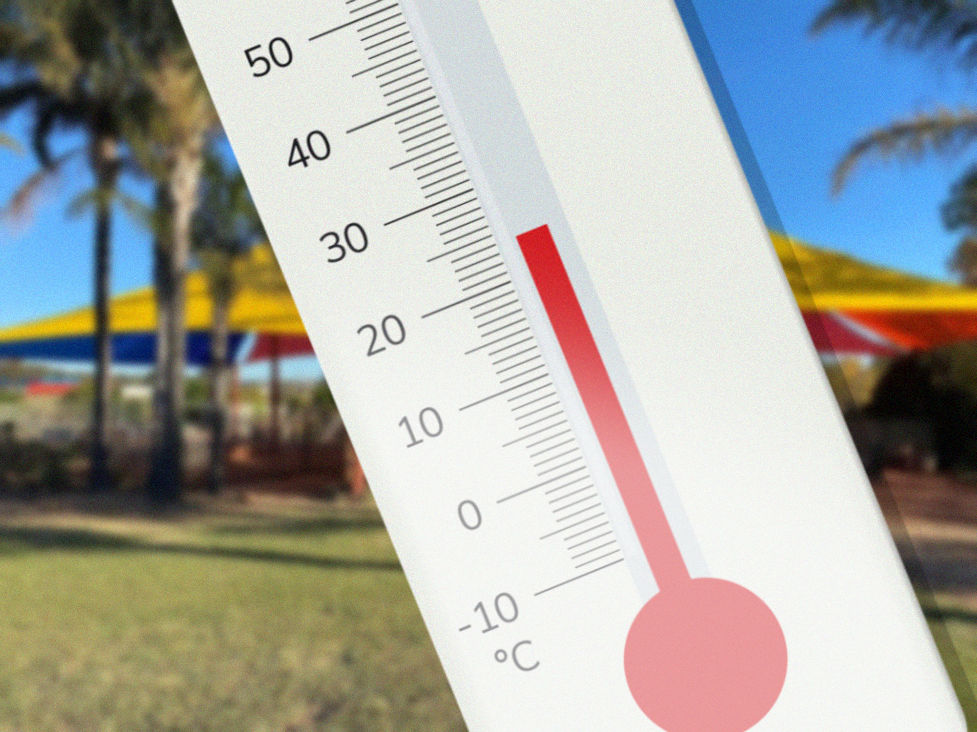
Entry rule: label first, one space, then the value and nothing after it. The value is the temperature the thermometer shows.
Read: 24 °C
